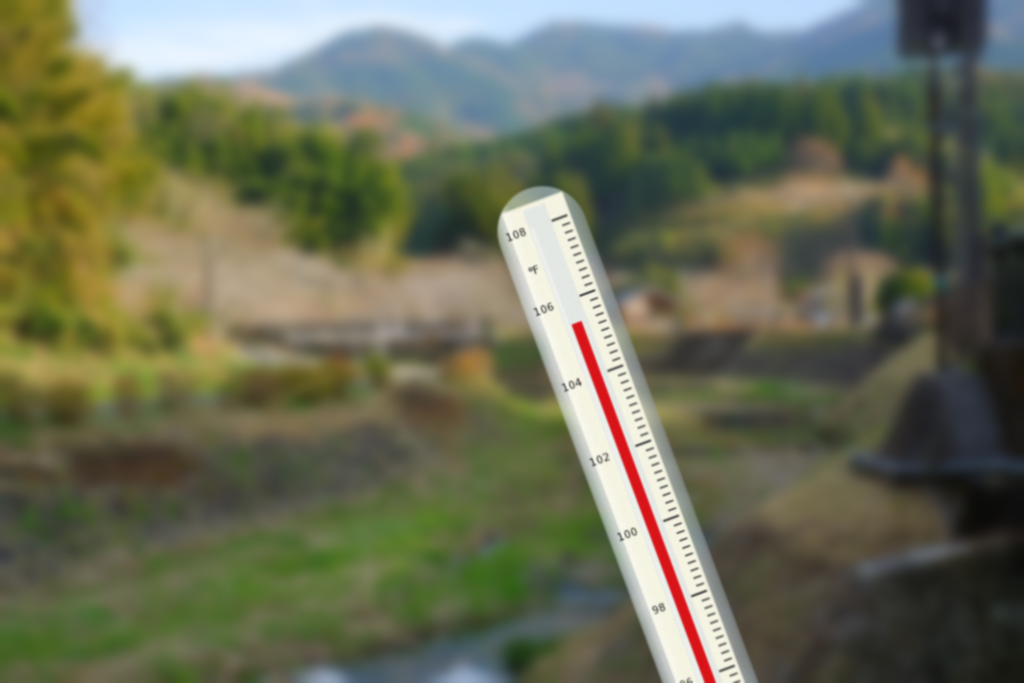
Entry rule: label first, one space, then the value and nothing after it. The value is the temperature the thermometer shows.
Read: 105.4 °F
